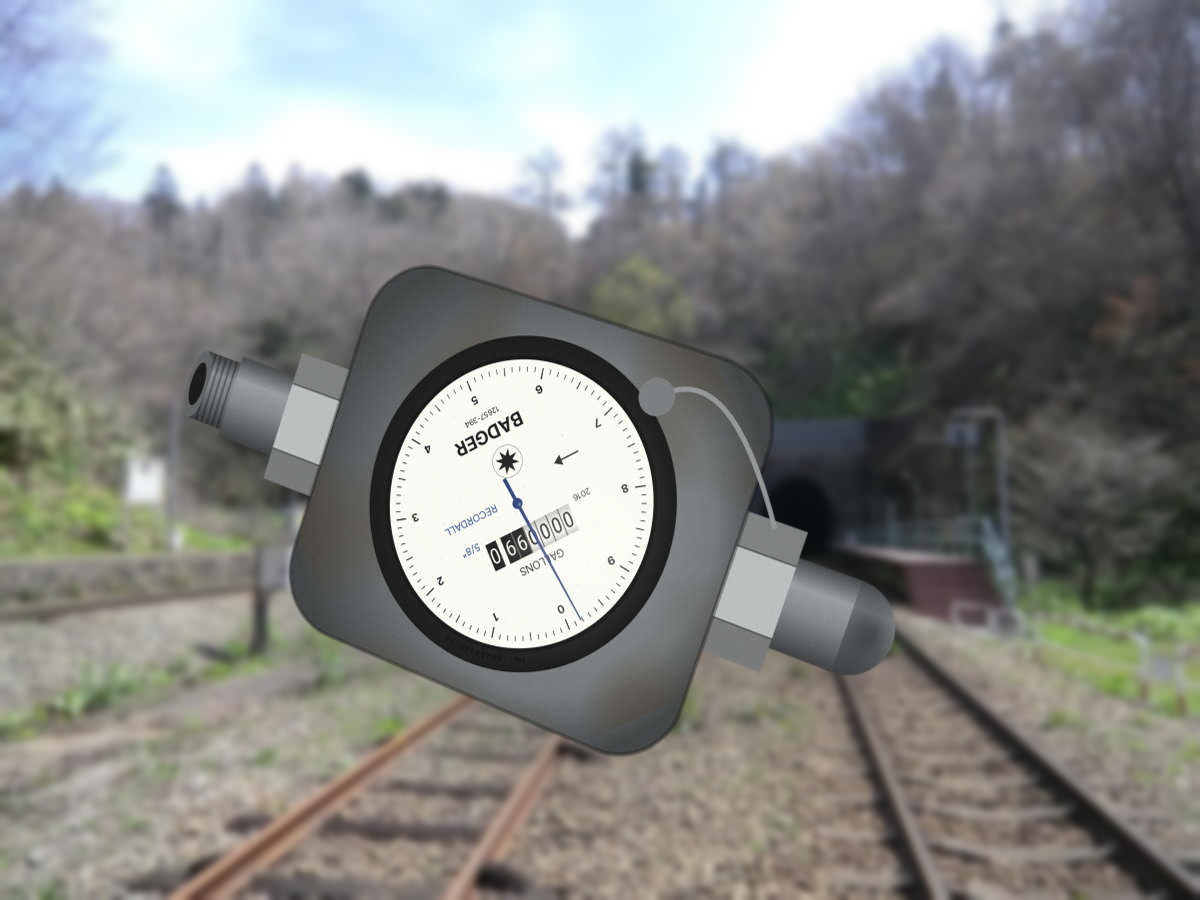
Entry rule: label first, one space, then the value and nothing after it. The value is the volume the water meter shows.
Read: 989.8 gal
